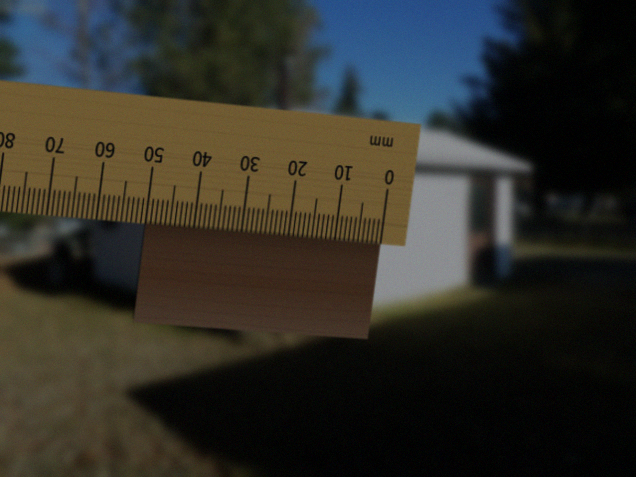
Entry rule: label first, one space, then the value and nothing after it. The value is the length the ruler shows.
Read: 50 mm
